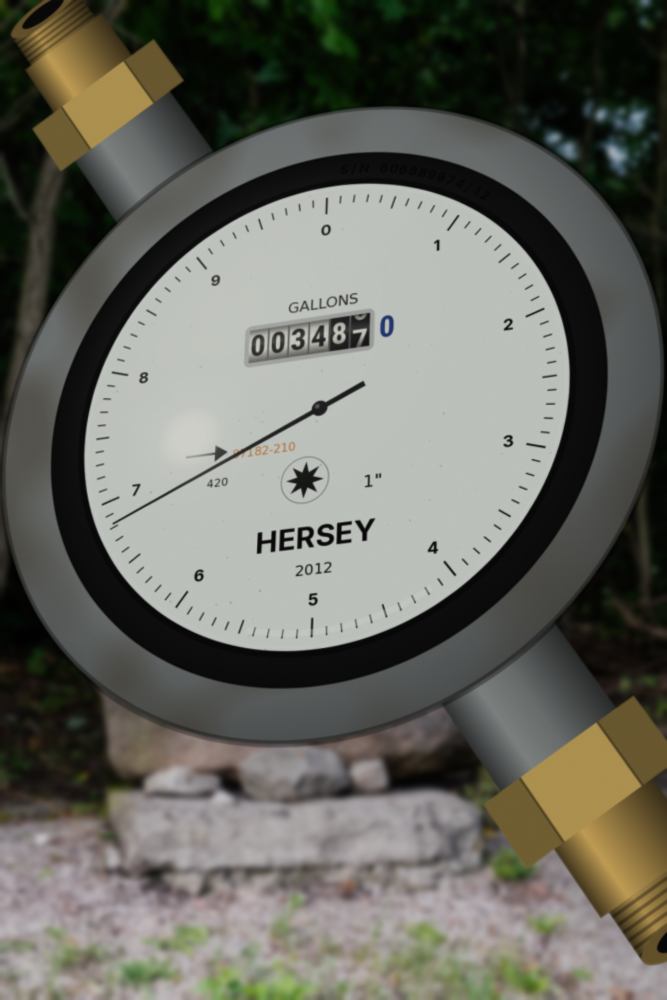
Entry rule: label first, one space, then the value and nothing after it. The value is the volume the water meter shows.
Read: 34866.8 gal
